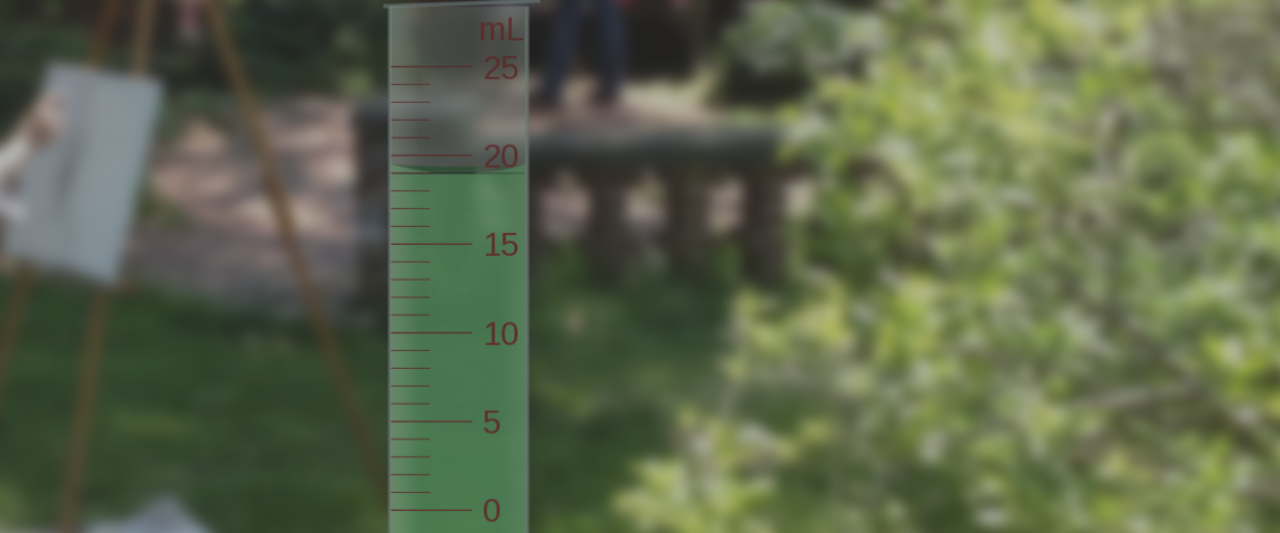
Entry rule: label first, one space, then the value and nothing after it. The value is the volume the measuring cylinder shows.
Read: 19 mL
